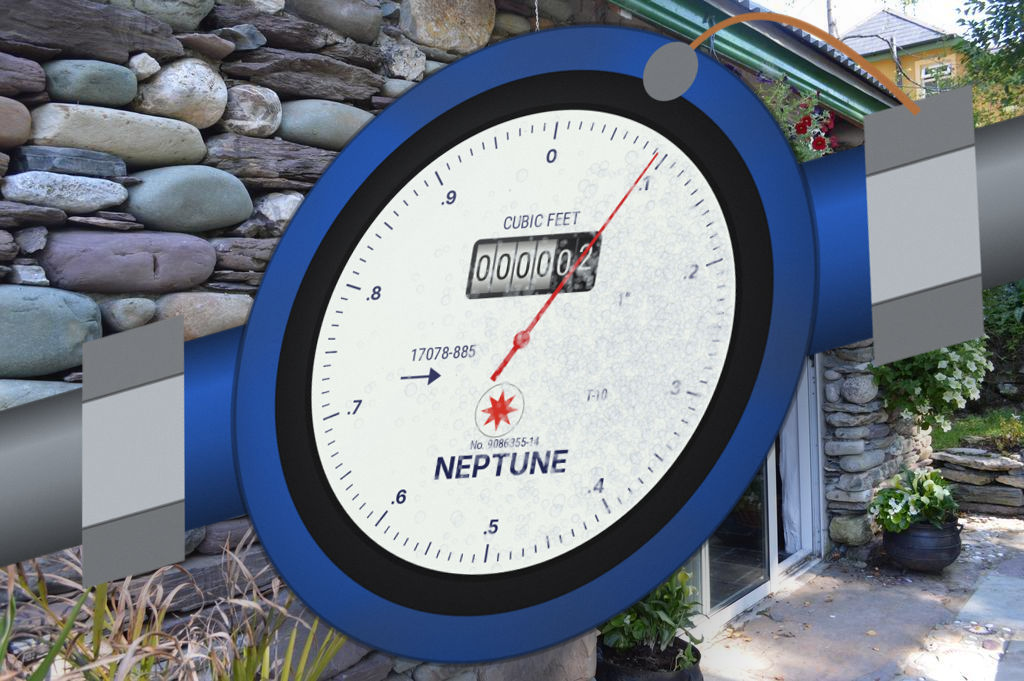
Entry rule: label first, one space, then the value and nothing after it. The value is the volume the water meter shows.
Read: 2.09 ft³
